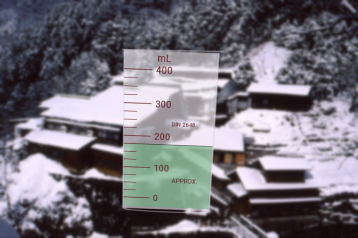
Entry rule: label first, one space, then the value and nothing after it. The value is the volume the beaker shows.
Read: 175 mL
